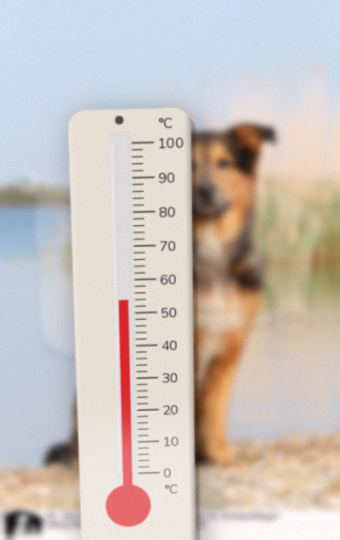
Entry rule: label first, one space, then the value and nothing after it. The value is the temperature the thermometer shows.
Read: 54 °C
